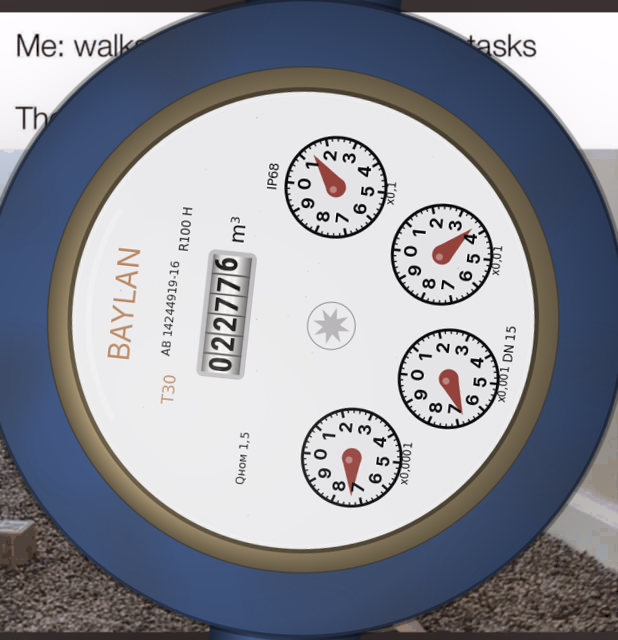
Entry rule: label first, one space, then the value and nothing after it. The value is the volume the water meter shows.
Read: 22776.1367 m³
